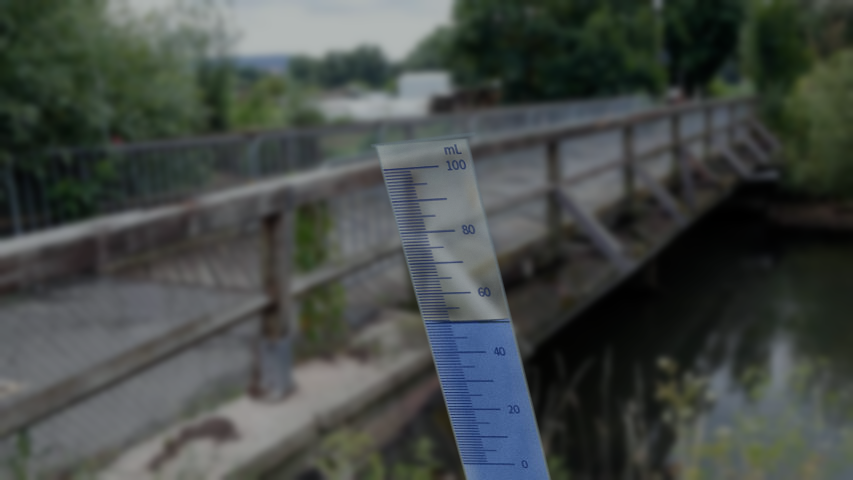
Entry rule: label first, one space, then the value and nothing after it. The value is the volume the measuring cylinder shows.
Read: 50 mL
